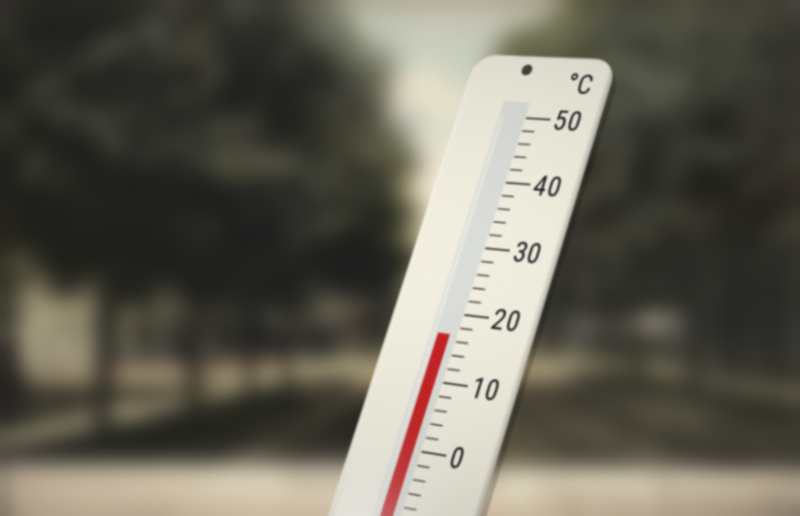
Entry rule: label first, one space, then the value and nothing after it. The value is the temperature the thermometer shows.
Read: 17 °C
